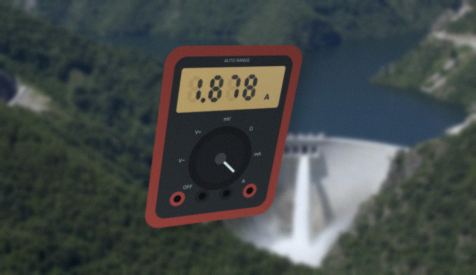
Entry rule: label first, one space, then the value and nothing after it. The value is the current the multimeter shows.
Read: 1.878 A
